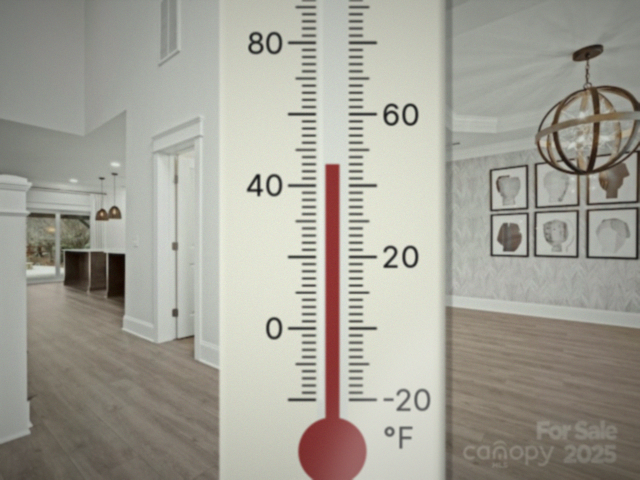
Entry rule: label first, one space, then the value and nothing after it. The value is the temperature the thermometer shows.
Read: 46 °F
